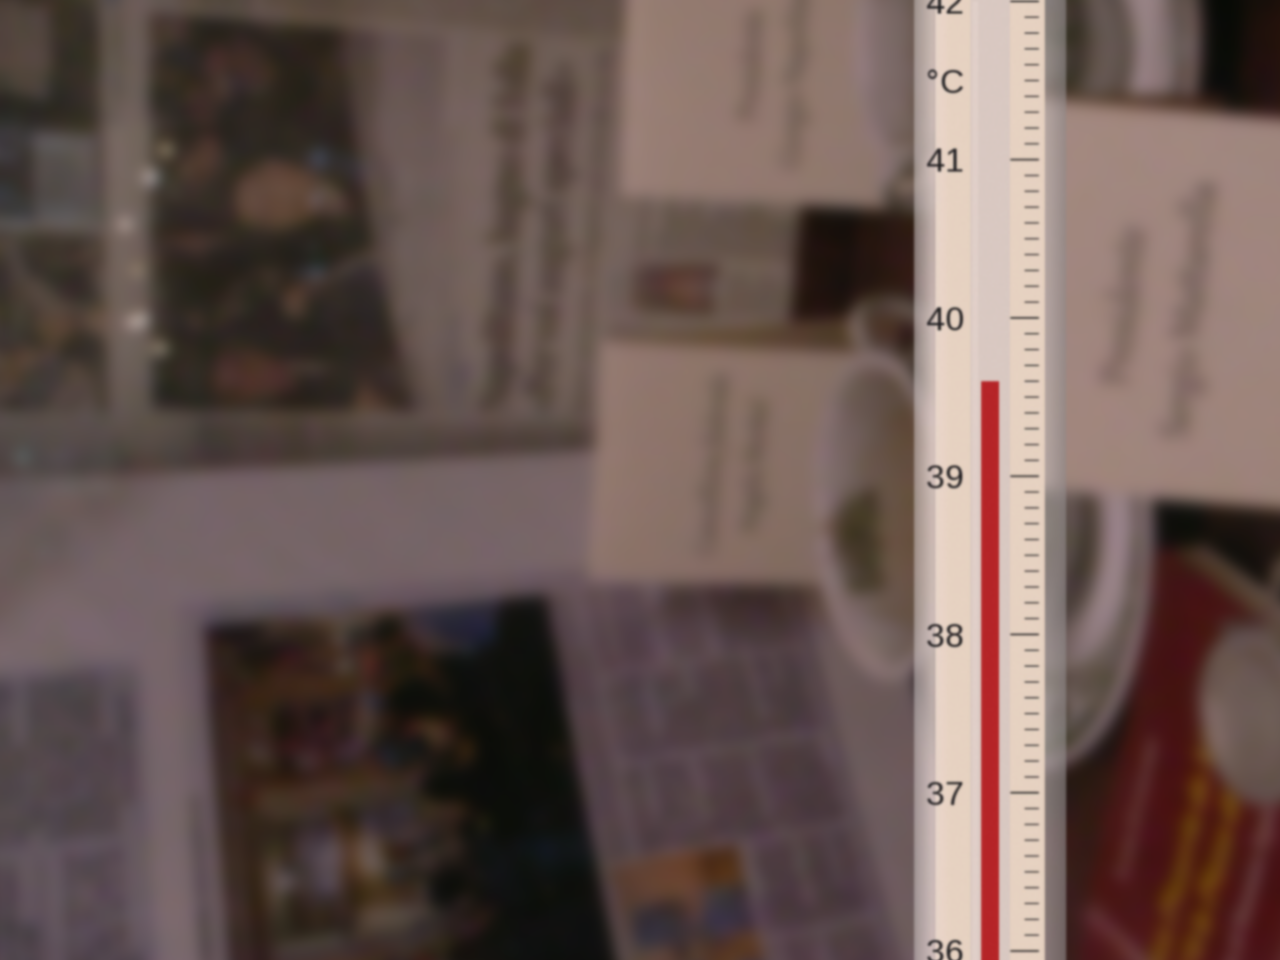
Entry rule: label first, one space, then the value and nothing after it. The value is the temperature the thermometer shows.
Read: 39.6 °C
